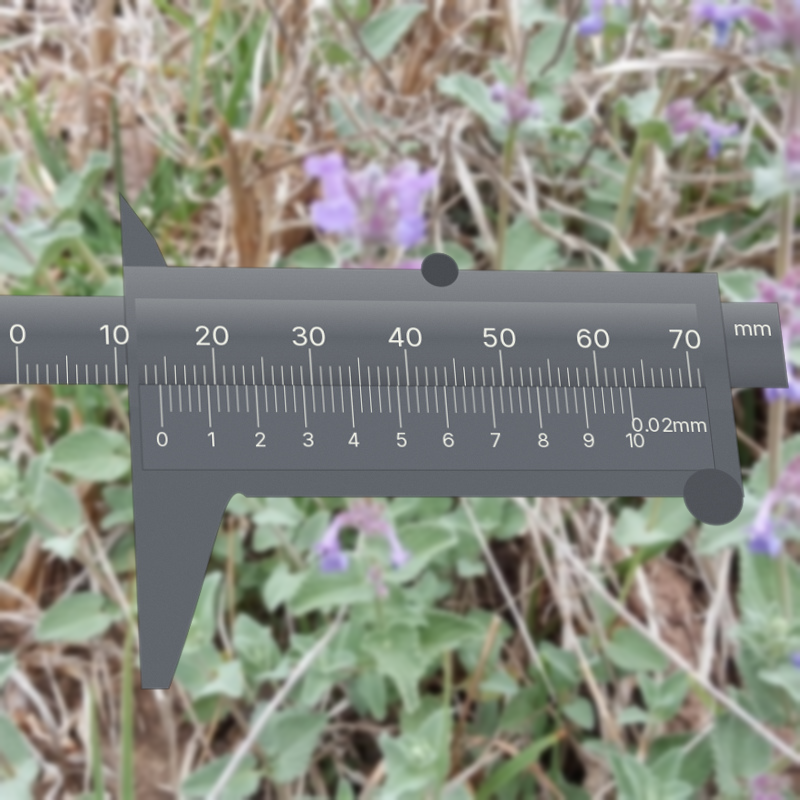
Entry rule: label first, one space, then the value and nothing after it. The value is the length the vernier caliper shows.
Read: 14.4 mm
